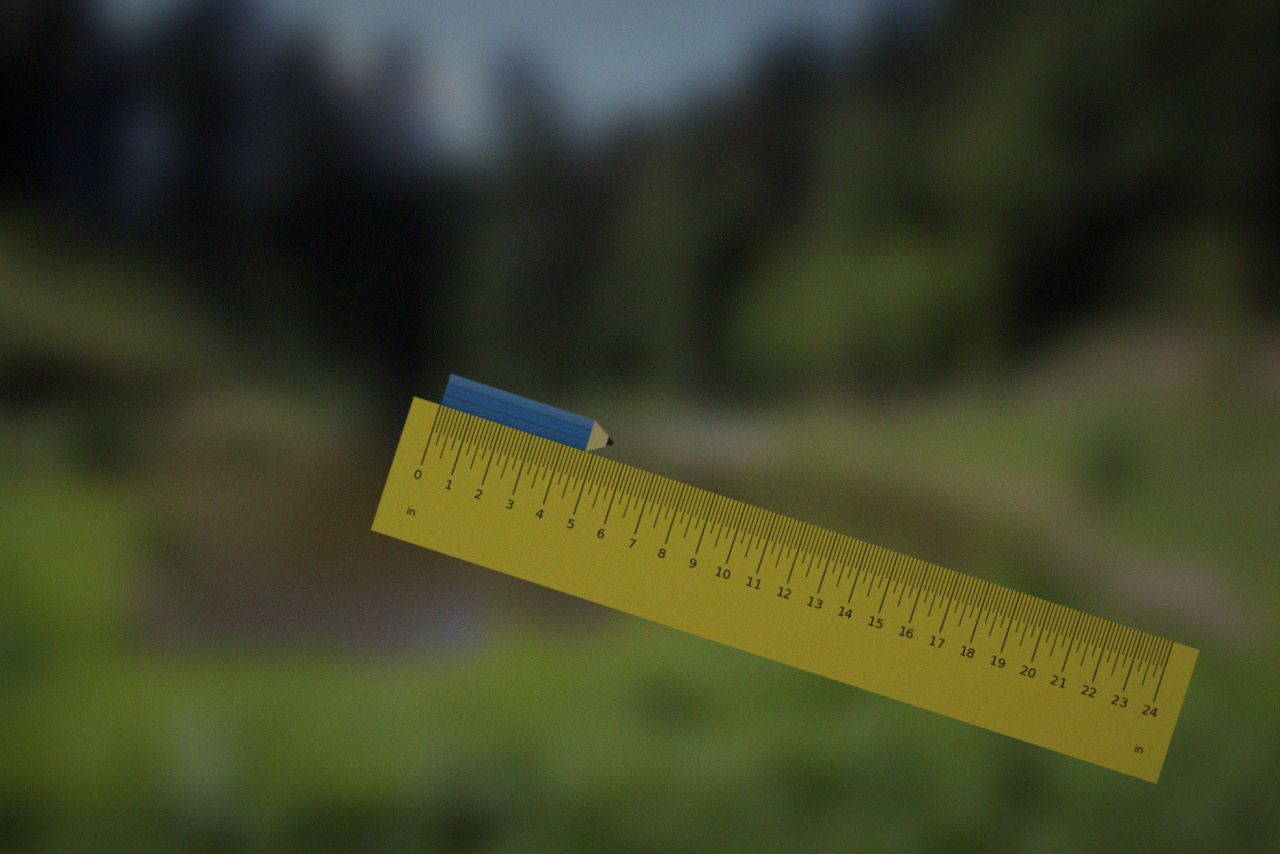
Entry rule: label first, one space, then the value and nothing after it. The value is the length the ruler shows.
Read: 5.5 in
